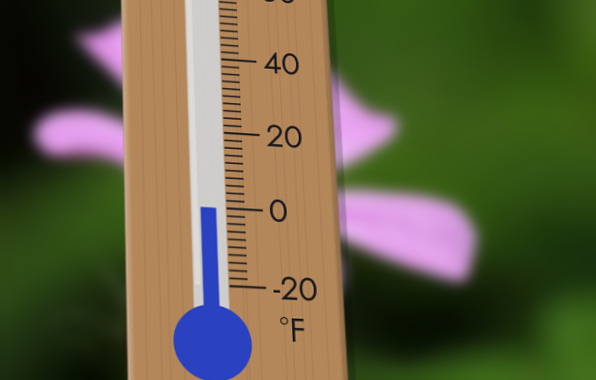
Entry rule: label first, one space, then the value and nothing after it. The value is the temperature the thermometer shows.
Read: 0 °F
